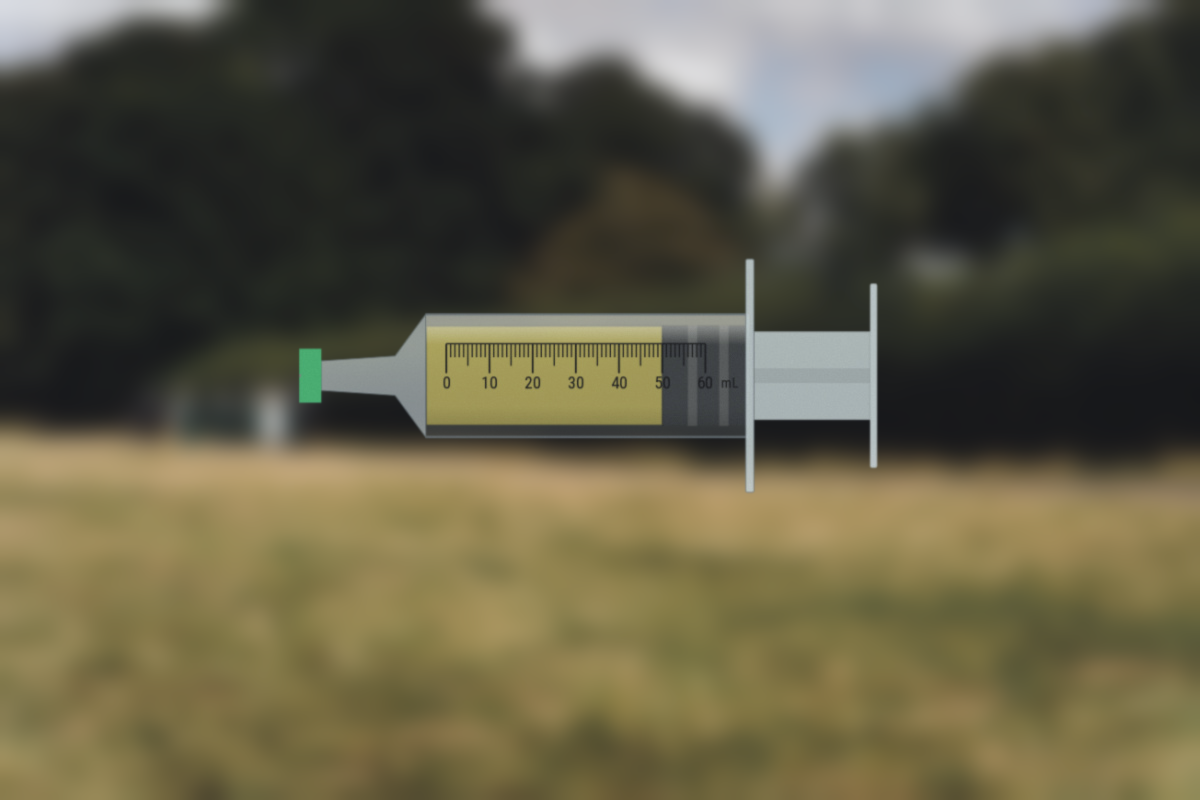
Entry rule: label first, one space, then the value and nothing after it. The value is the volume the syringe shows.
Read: 50 mL
